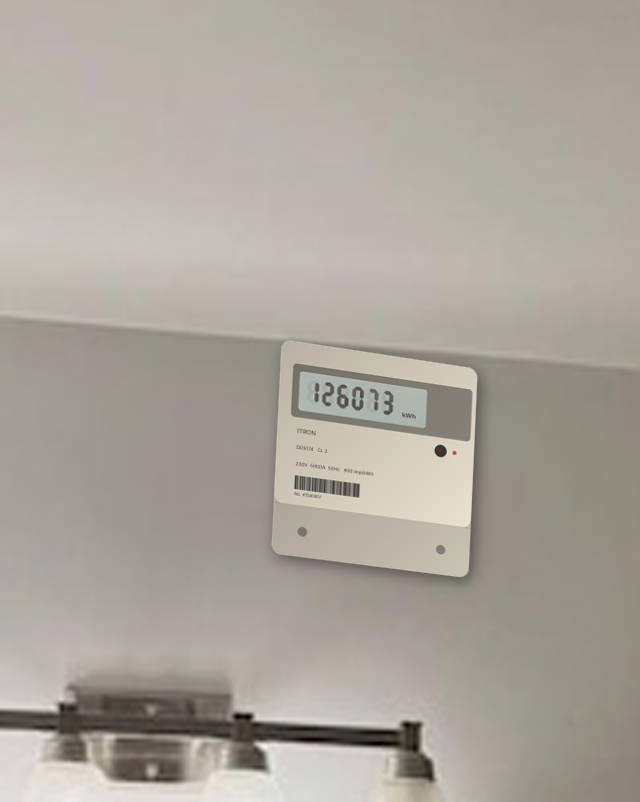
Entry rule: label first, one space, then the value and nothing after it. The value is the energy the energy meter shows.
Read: 126073 kWh
